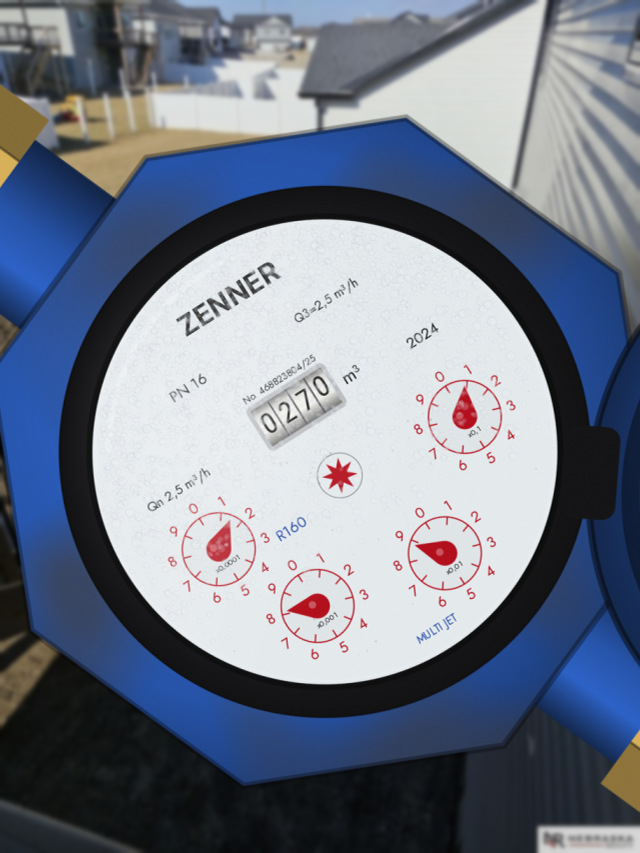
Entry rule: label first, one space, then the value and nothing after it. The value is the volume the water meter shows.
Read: 270.0881 m³
